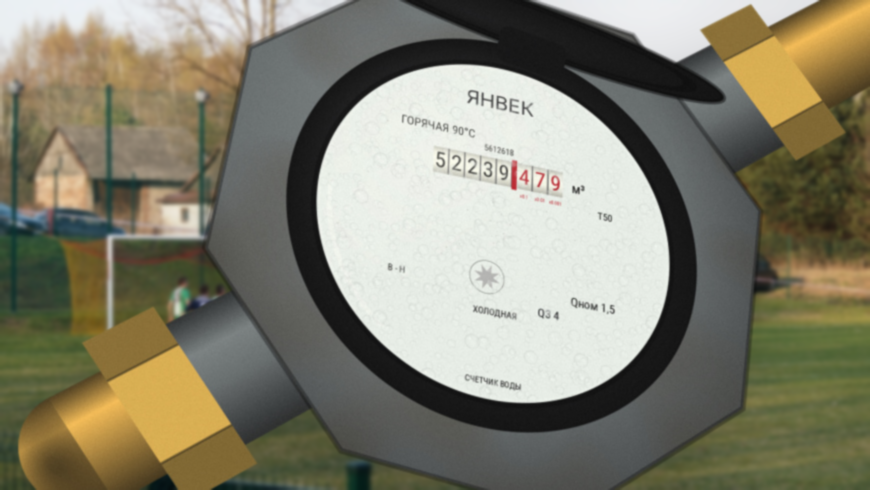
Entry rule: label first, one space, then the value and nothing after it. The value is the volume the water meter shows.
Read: 52239.479 m³
